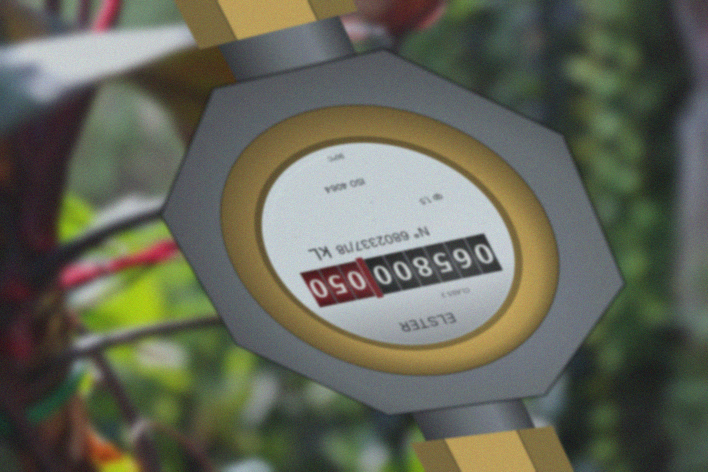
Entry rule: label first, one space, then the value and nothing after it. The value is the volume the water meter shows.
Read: 65800.050 kL
